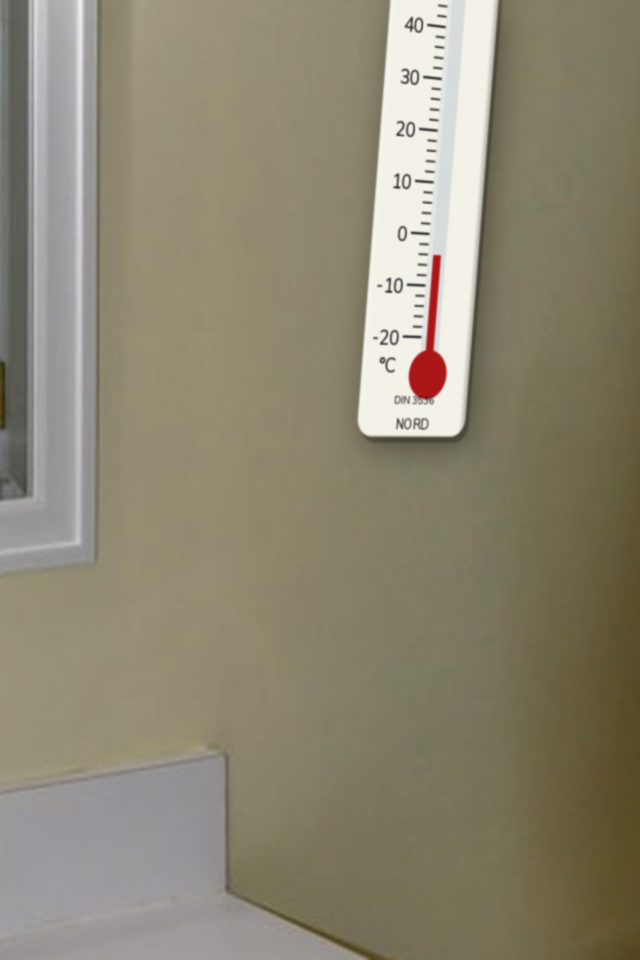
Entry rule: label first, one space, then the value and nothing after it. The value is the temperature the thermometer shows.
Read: -4 °C
